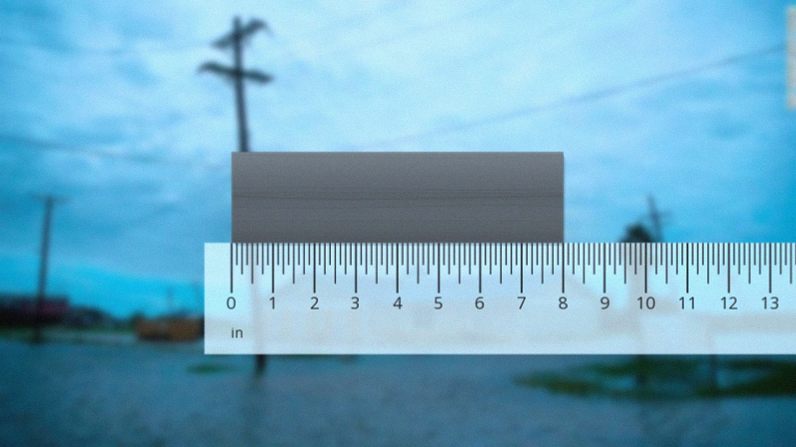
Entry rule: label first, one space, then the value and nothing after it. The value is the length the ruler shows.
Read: 8 in
